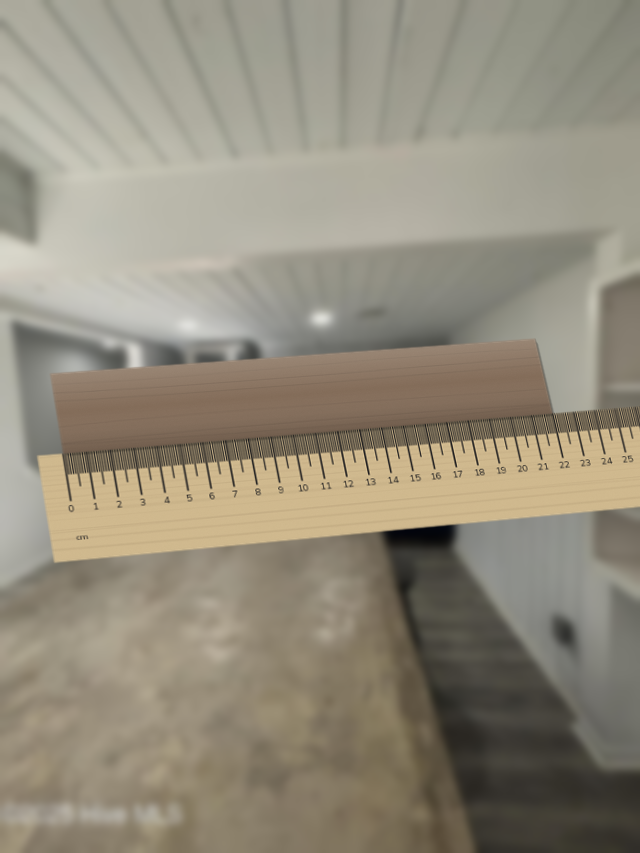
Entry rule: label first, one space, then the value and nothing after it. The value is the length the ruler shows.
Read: 22 cm
